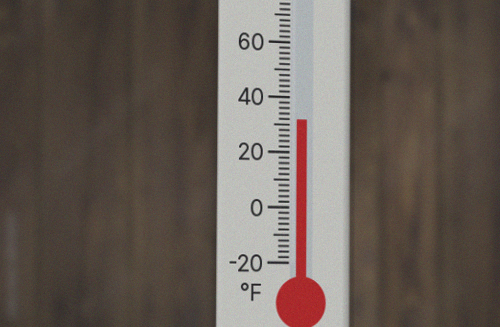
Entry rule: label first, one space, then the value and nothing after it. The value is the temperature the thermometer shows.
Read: 32 °F
